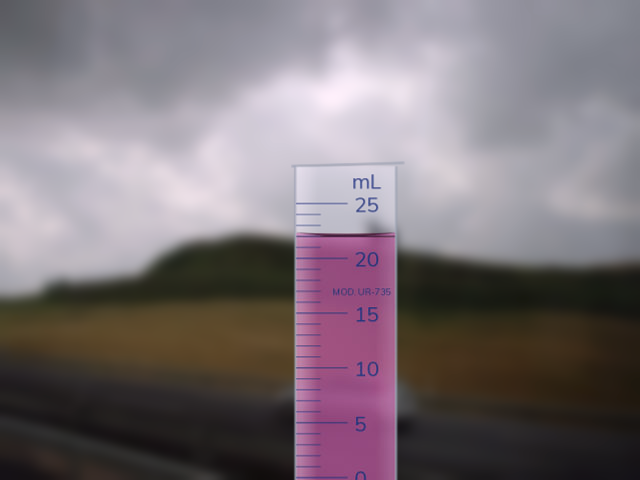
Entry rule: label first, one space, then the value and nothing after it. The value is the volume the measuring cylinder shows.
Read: 22 mL
